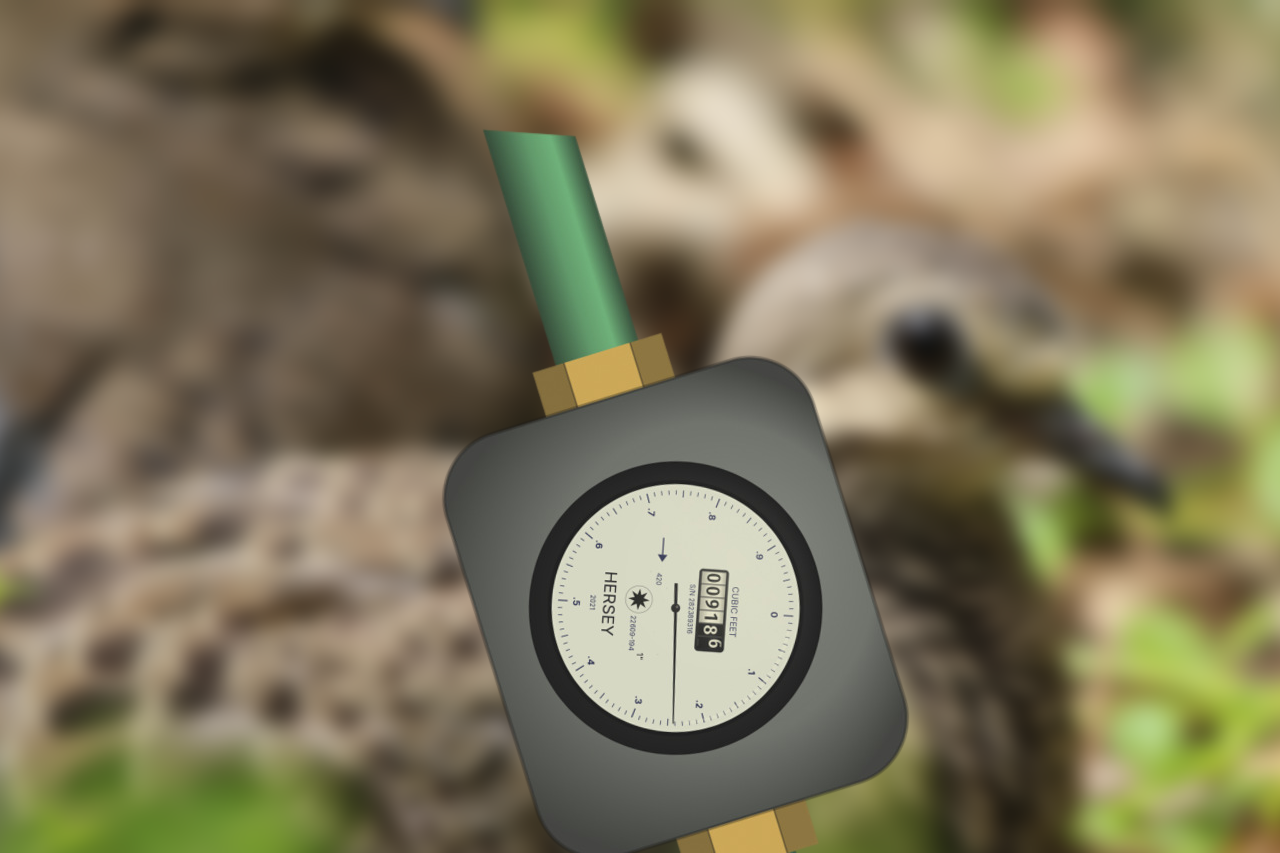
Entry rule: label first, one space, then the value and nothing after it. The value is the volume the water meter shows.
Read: 9186.24 ft³
